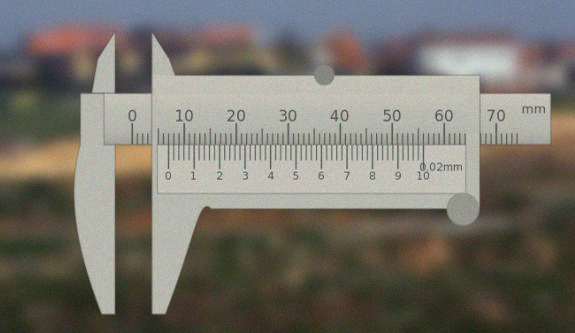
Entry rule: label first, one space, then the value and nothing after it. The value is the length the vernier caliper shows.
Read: 7.0 mm
